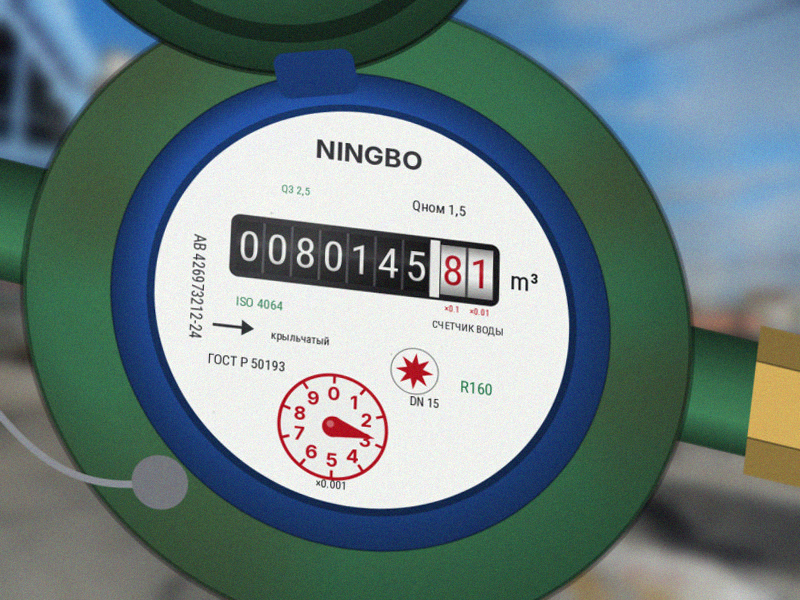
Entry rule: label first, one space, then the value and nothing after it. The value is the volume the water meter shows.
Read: 80145.812 m³
